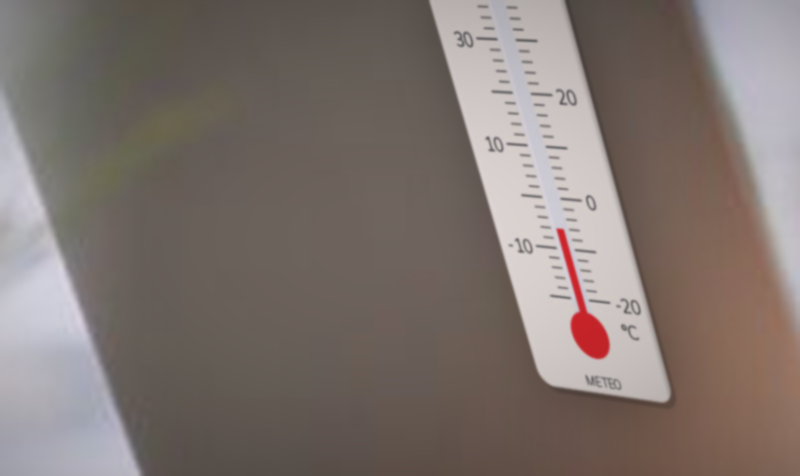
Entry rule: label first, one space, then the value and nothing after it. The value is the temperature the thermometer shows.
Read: -6 °C
